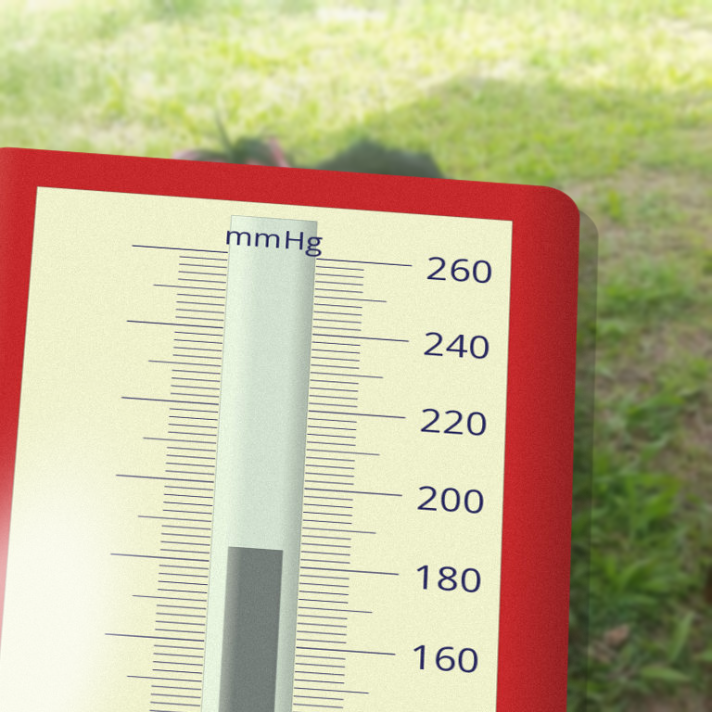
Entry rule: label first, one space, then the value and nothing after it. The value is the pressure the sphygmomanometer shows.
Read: 184 mmHg
